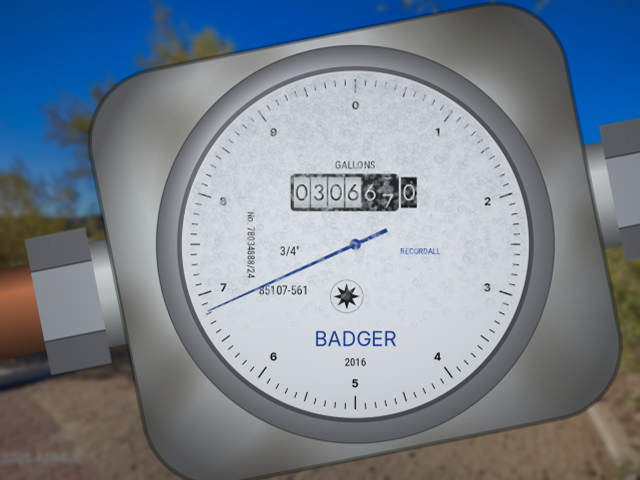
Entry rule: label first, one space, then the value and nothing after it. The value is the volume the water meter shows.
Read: 306666.8 gal
